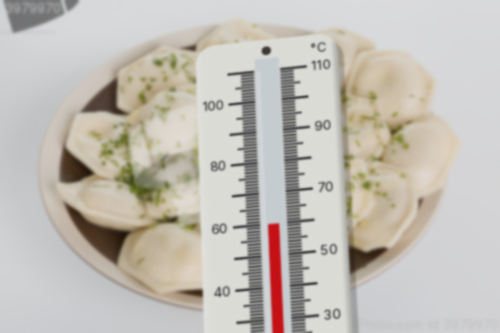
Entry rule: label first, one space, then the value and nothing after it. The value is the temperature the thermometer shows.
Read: 60 °C
